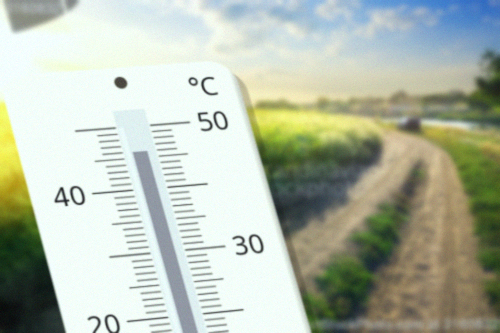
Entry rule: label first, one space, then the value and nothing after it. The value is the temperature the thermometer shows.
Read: 46 °C
